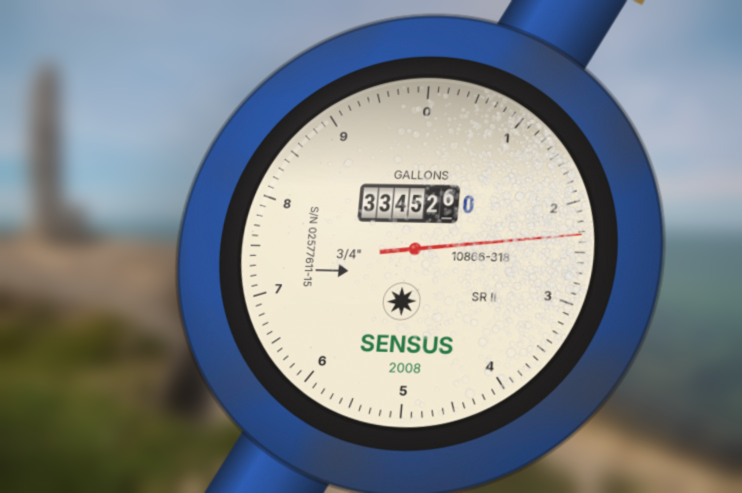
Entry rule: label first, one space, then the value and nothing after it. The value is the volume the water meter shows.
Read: 3345262.3 gal
